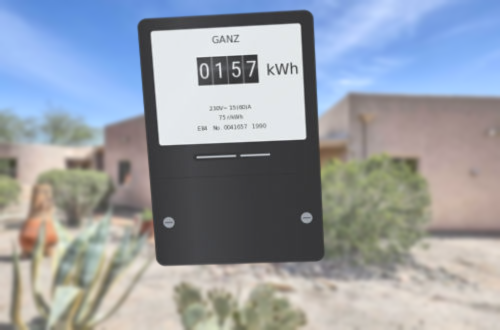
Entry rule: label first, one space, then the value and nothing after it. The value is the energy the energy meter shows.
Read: 157 kWh
